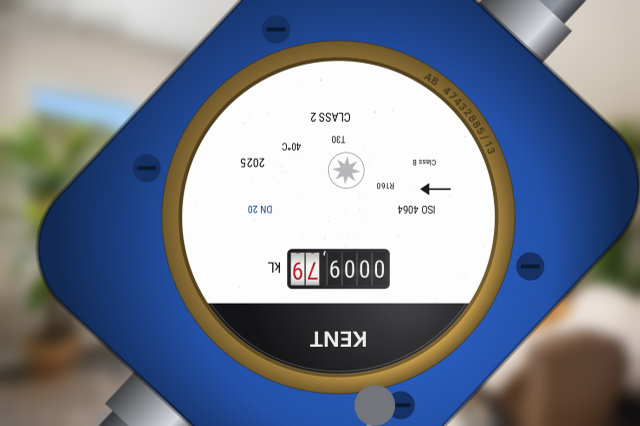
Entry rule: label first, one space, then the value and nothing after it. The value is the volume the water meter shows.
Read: 9.79 kL
